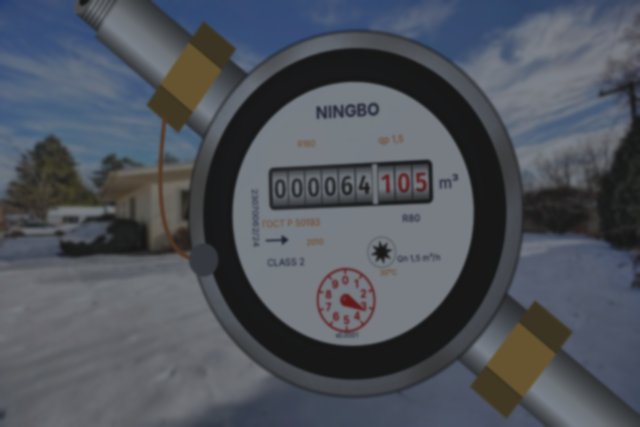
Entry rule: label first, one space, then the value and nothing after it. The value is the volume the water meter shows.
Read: 64.1053 m³
